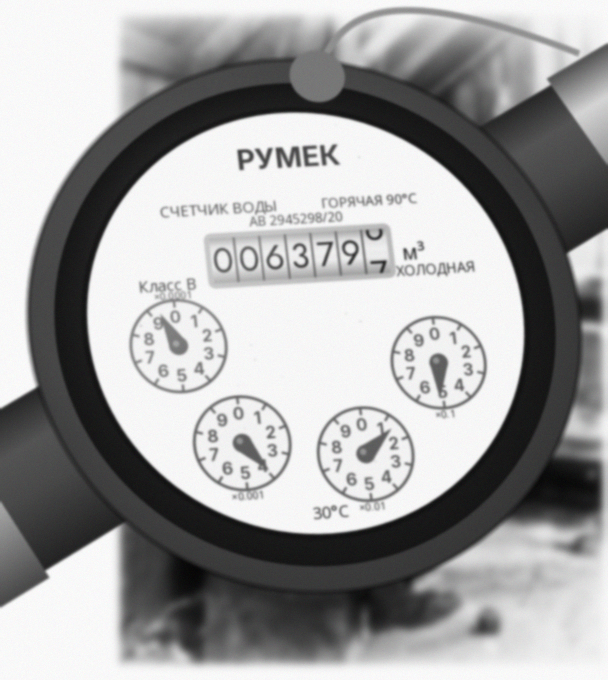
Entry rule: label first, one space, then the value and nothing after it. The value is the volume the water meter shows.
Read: 63796.5139 m³
